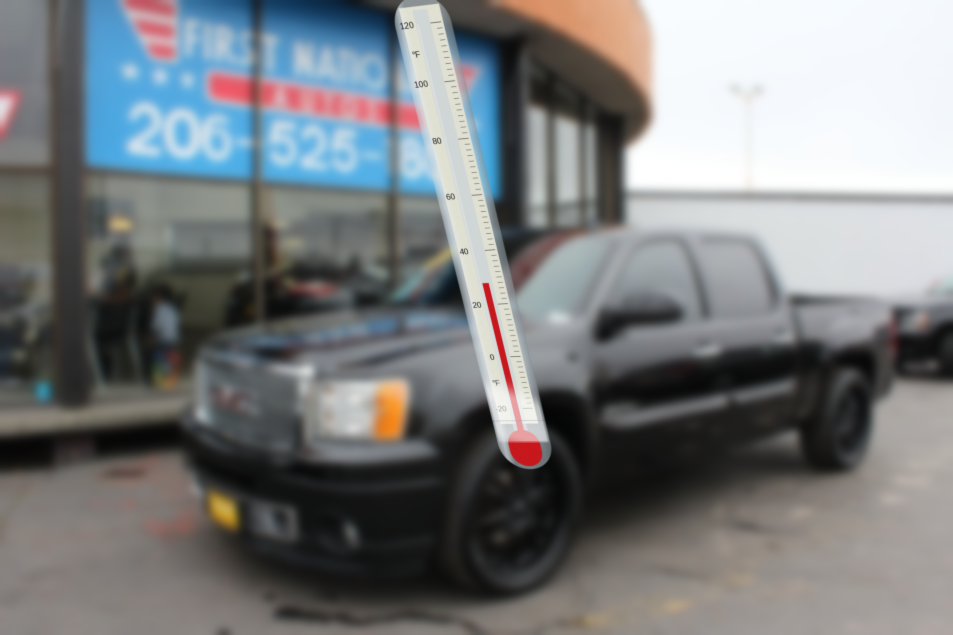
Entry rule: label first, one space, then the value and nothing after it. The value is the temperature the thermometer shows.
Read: 28 °F
